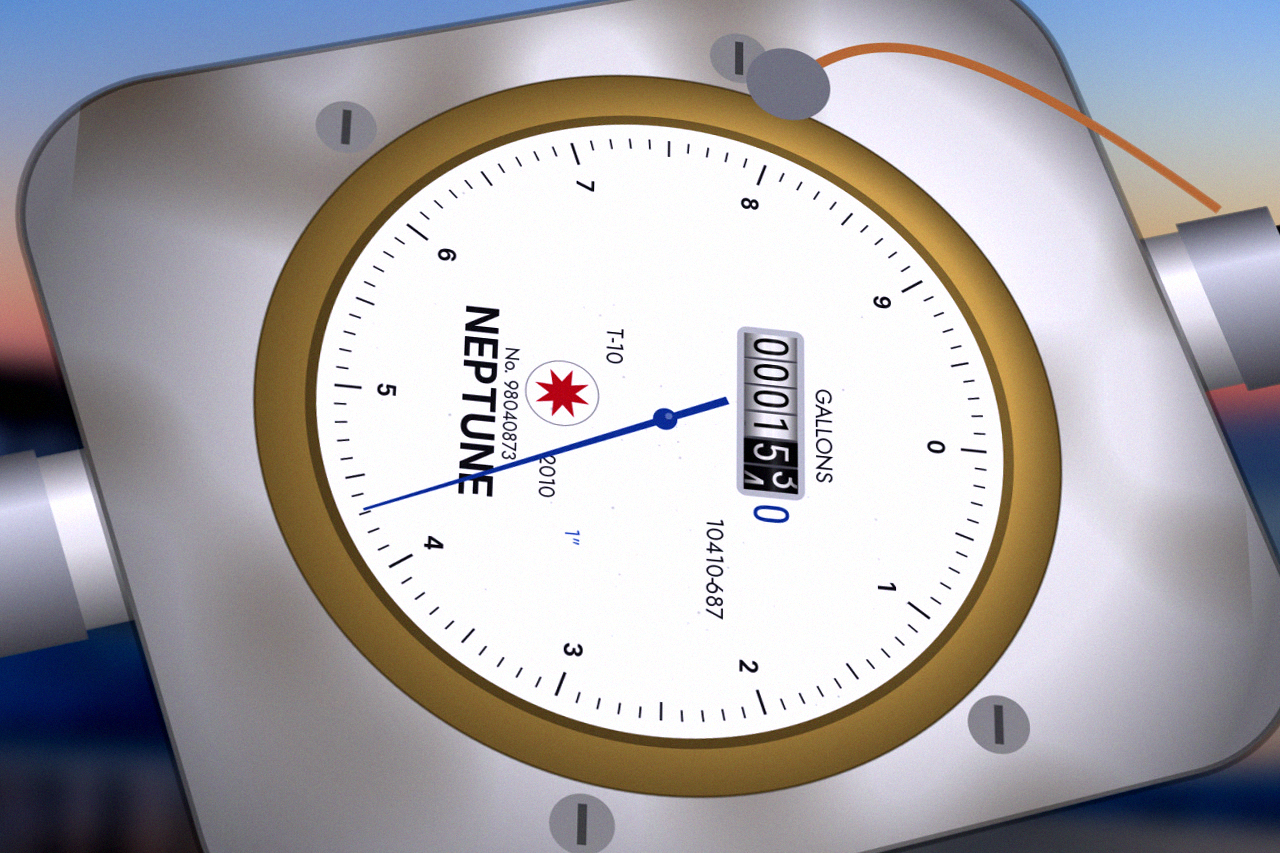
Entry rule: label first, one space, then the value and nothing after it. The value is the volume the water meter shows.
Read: 1534.3 gal
